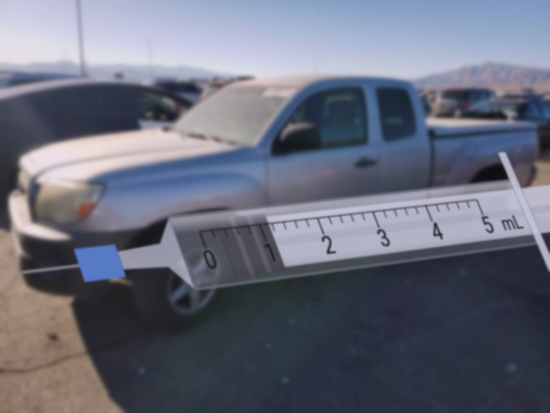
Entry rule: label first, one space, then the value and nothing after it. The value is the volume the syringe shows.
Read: 0.3 mL
